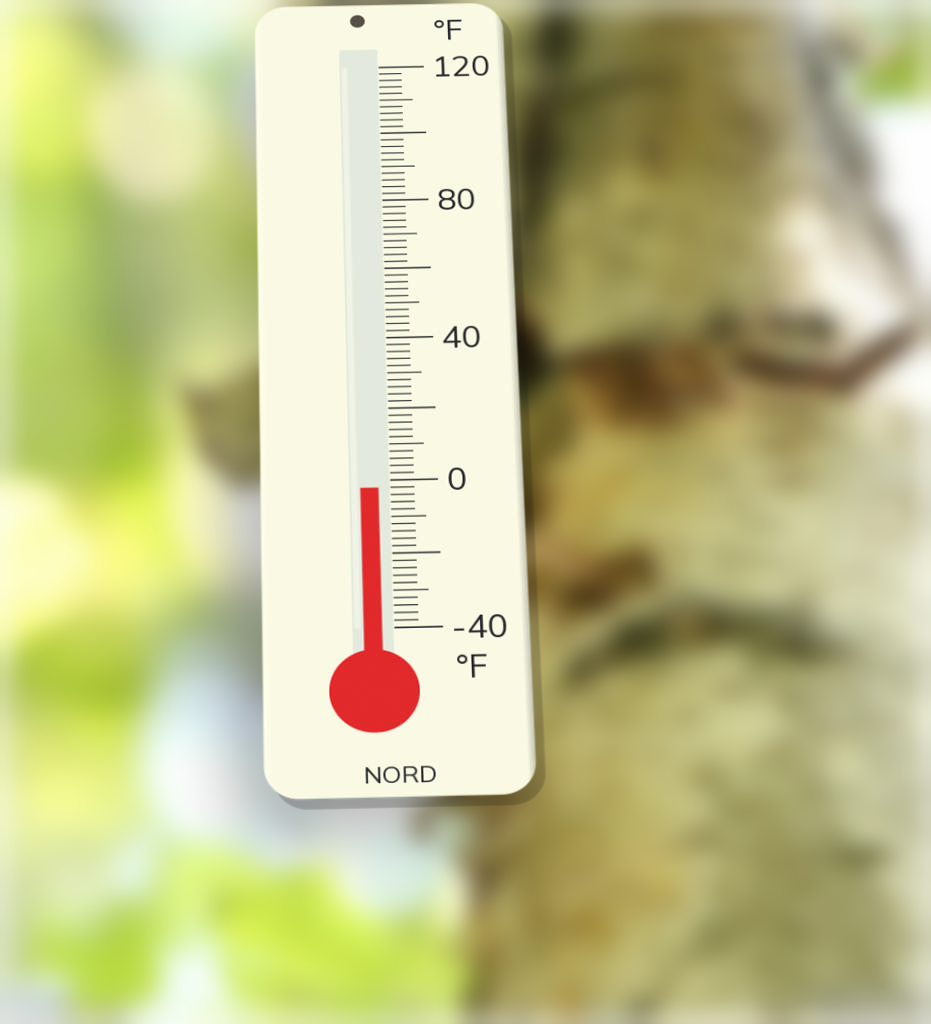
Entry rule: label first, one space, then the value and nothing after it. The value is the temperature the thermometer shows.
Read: -2 °F
